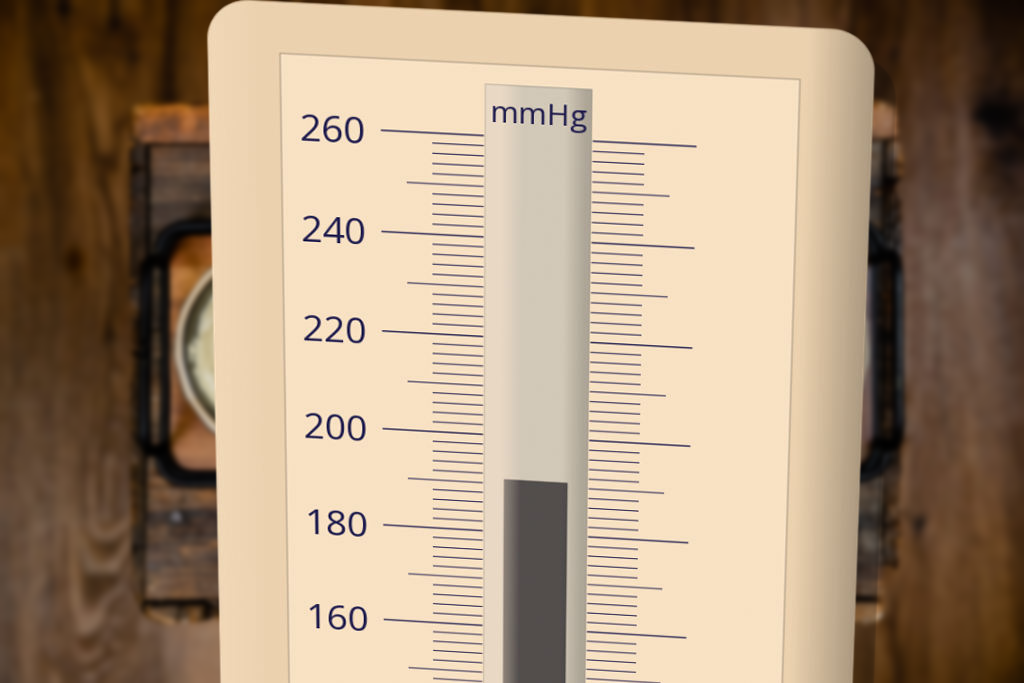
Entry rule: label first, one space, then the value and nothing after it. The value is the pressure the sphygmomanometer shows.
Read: 191 mmHg
